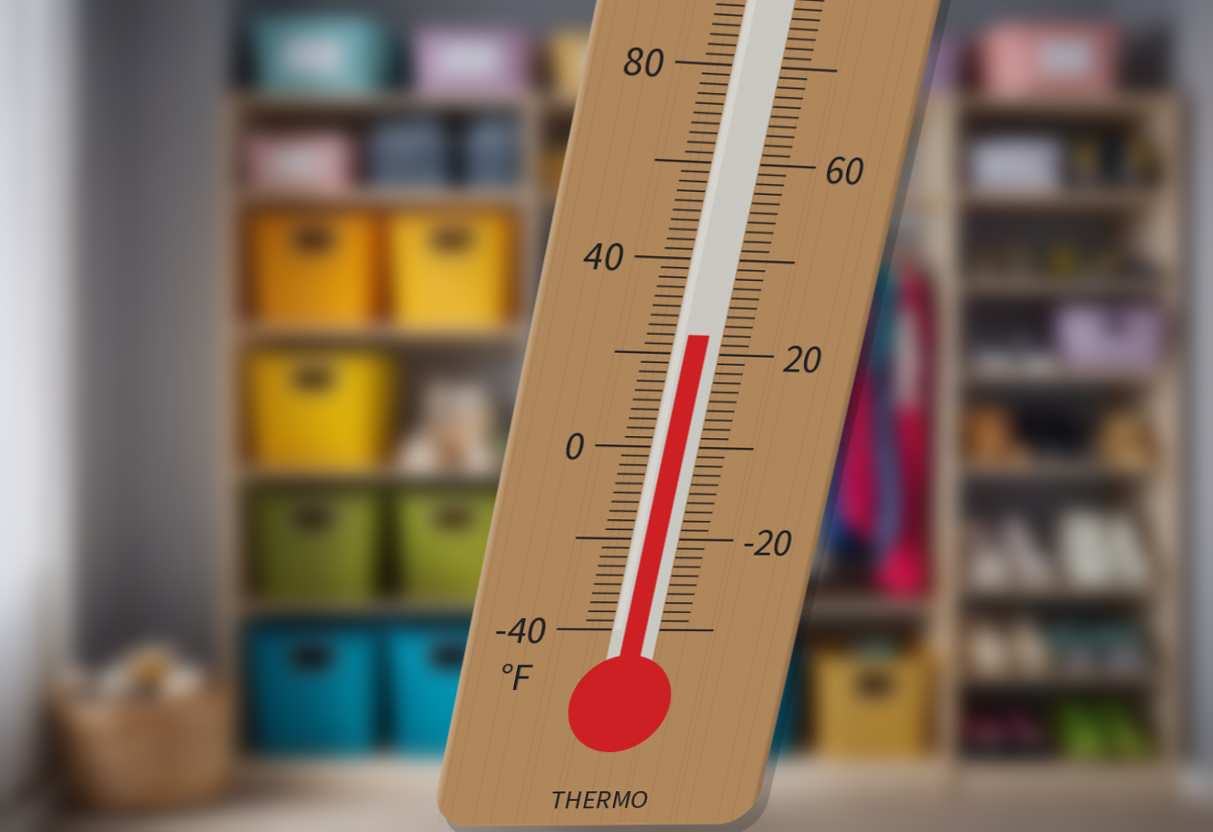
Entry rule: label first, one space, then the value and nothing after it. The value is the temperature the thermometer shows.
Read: 24 °F
